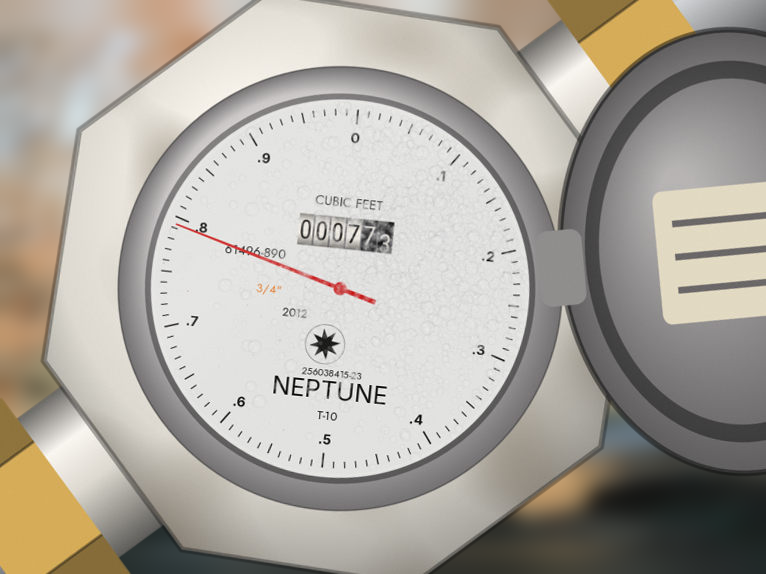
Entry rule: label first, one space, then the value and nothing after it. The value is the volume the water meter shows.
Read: 772.79 ft³
